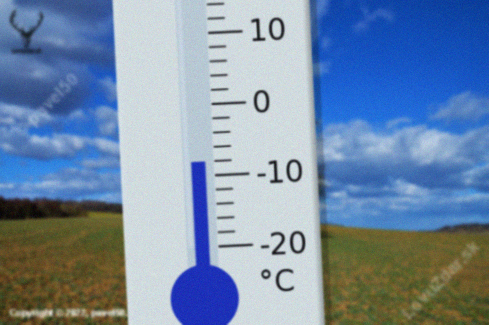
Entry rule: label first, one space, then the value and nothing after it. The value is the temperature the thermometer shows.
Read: -8 °C
